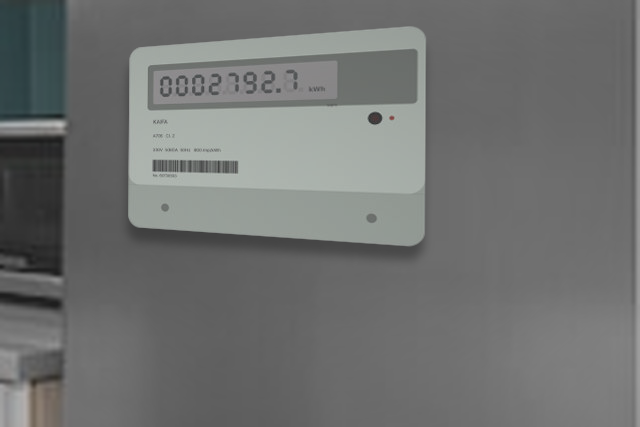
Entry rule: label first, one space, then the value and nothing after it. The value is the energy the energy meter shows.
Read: 2792.7 kWh
